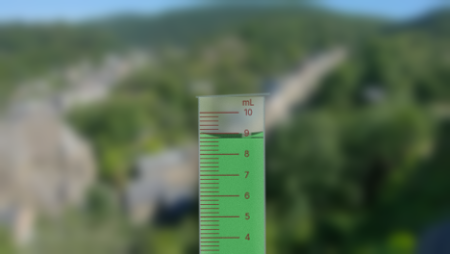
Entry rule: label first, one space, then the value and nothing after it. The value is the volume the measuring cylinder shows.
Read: 8.8 mL
